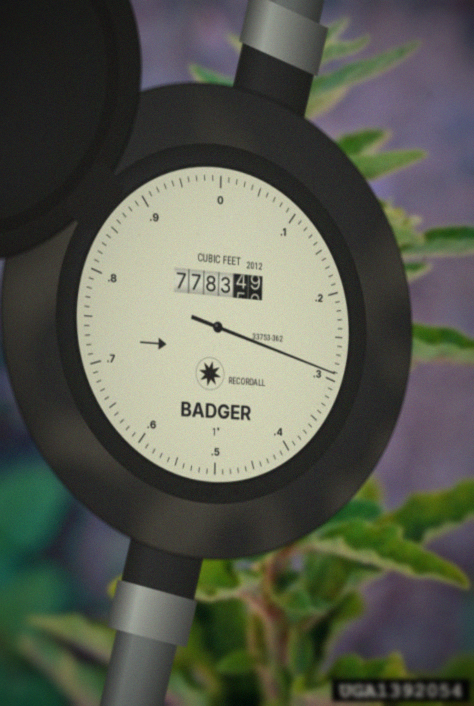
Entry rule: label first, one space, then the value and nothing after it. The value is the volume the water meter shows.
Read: 778349.29 ft³
